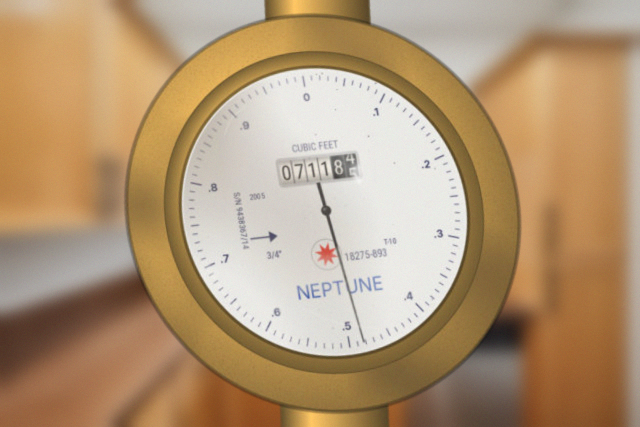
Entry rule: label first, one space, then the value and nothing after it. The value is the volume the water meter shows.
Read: 71184.48 ft³
